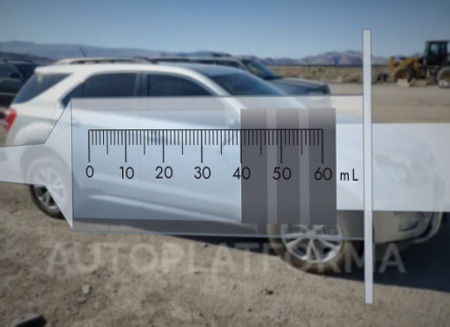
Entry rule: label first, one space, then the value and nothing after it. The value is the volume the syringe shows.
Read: 40 mL
